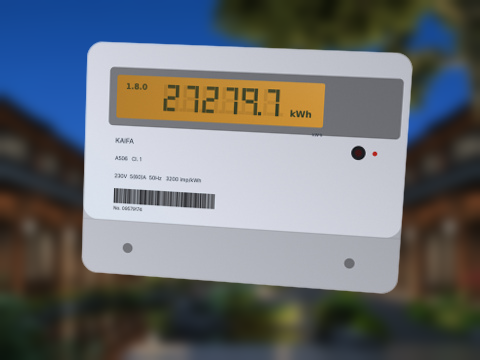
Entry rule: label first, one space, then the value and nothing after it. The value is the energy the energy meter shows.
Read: 27279.7 kWh
